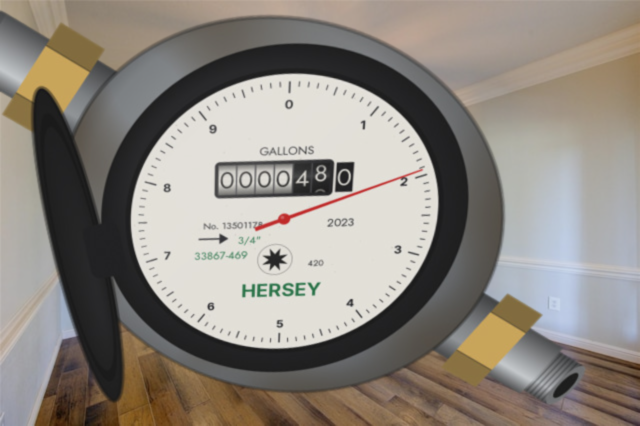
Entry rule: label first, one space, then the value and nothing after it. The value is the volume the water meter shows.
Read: 481.9 gal
